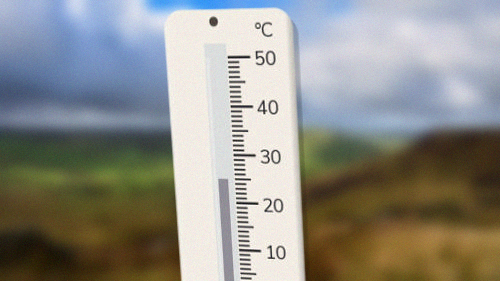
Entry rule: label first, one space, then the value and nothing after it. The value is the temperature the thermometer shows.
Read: 25 °C
